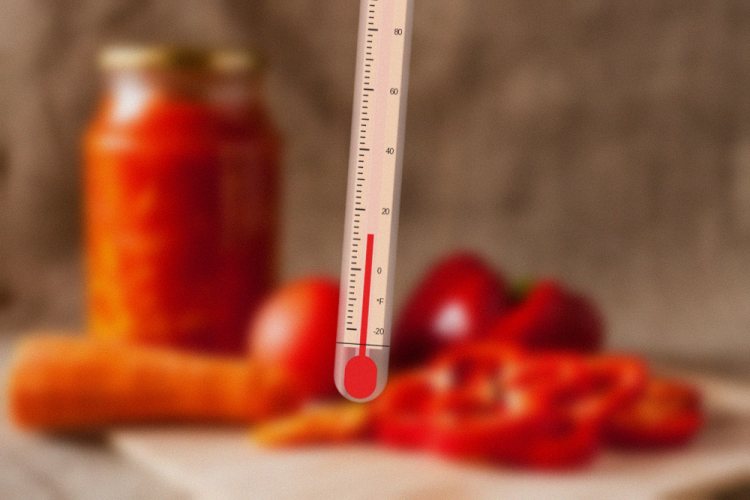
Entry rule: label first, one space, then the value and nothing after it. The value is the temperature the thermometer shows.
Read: 12 °F
